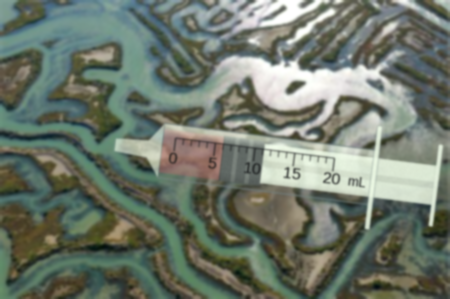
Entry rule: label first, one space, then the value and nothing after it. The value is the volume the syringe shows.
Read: 6 mL
